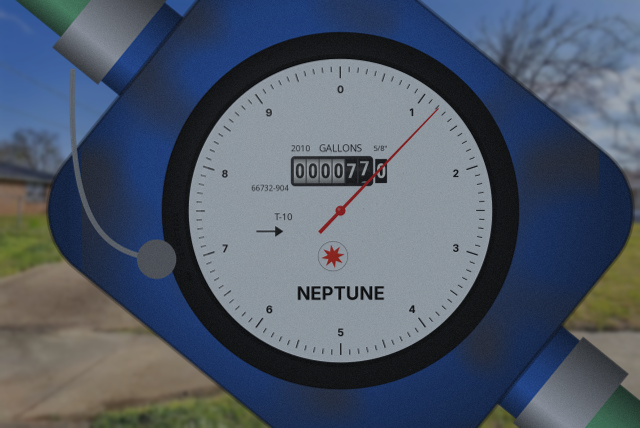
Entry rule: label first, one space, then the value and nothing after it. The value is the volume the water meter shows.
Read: 771.2 gal
